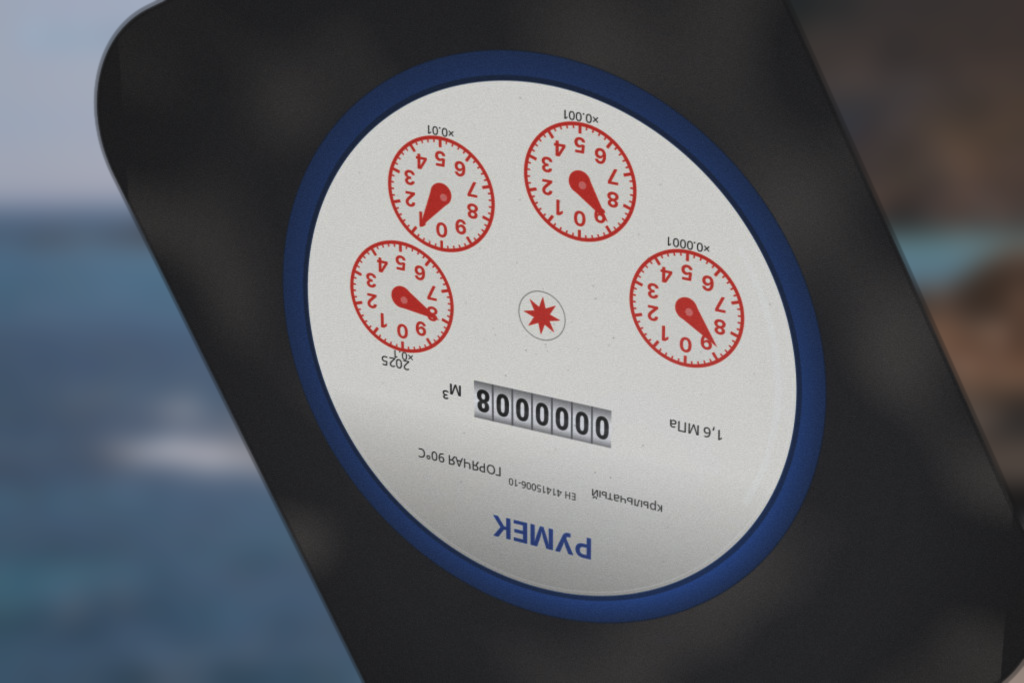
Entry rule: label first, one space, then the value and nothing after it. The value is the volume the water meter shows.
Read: 8.8088 m³
